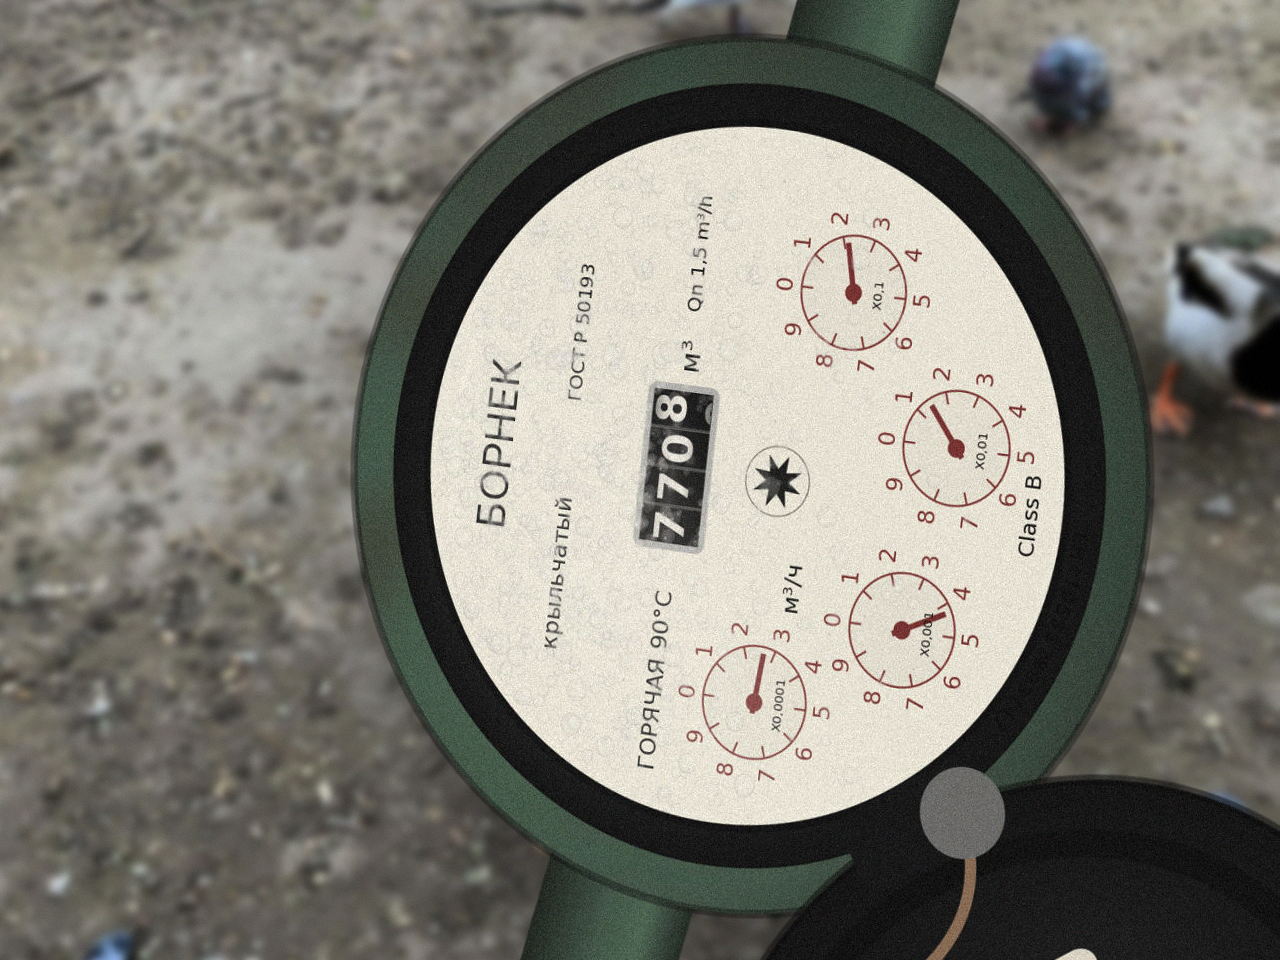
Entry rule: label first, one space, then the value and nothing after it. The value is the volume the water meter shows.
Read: 7708.2142 m³
